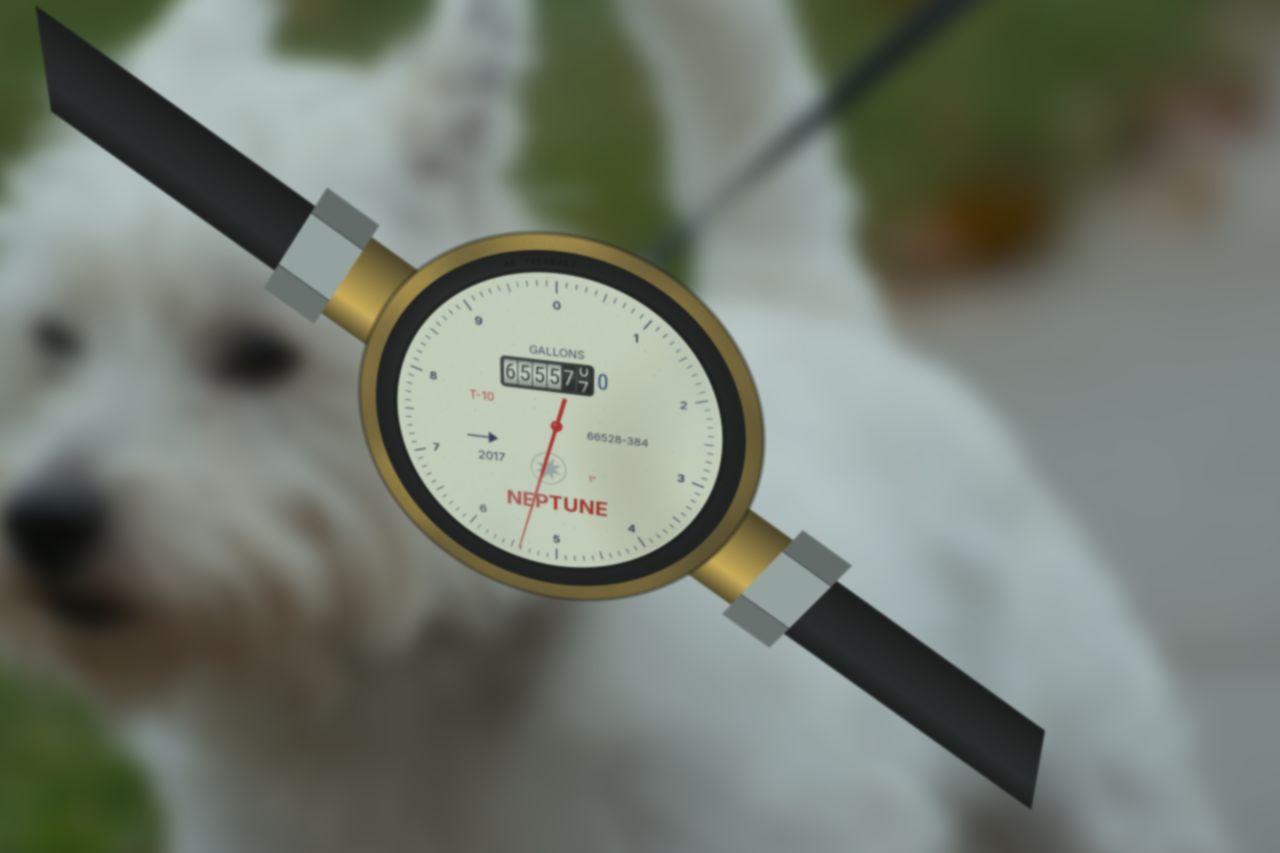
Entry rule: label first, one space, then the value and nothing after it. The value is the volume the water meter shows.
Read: 6555765.4 gal
